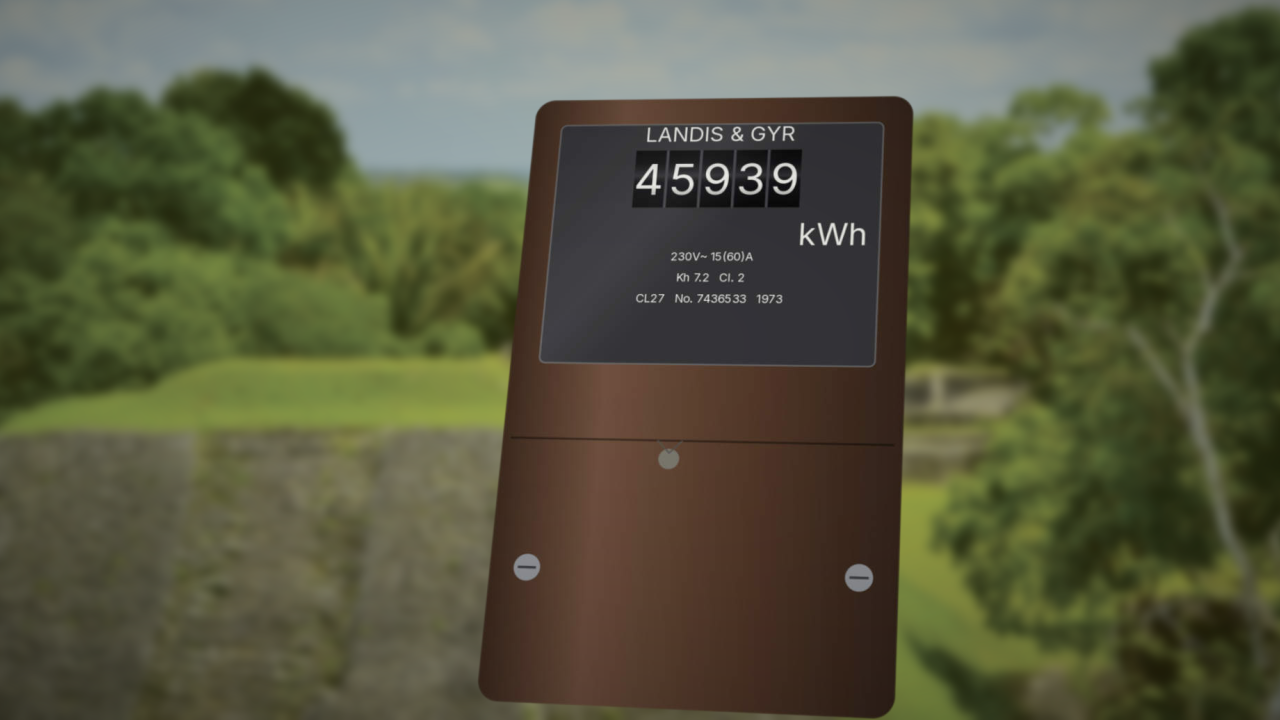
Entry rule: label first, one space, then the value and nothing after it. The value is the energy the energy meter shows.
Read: 45939 kWh
